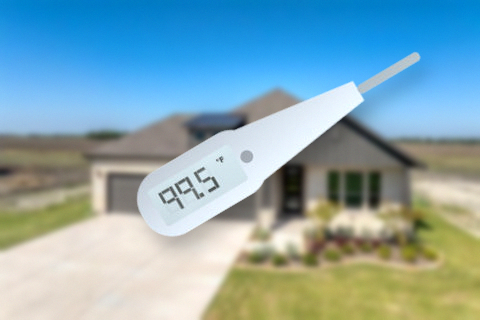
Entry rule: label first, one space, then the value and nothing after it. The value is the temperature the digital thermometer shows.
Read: 99.5 °F
